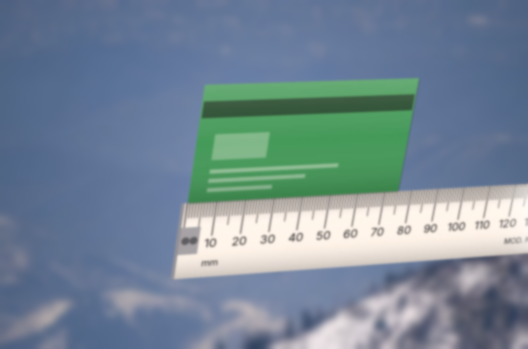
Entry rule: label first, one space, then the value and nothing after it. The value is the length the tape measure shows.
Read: 75 mm
